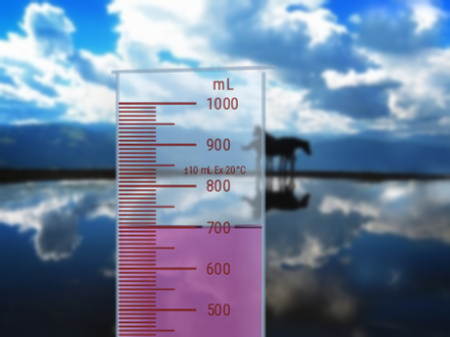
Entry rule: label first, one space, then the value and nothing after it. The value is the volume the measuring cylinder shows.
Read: 700 mL
